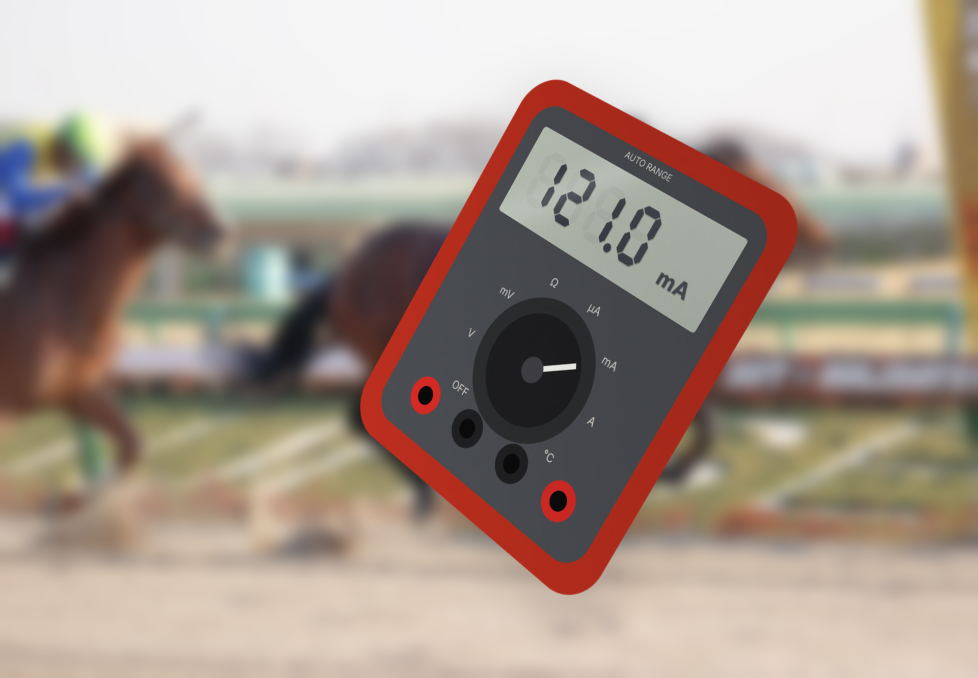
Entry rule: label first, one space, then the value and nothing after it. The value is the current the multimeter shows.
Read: 121.0 mA
